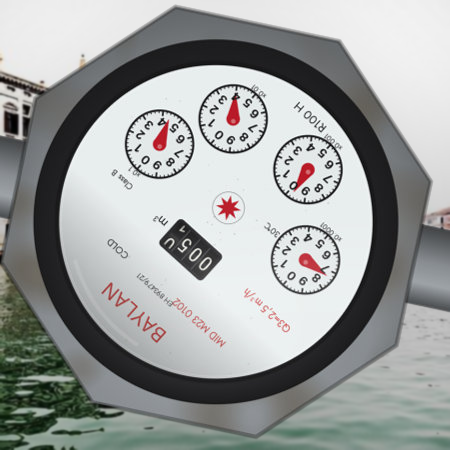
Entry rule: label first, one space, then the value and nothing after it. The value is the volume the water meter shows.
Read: 50.4397 m³
